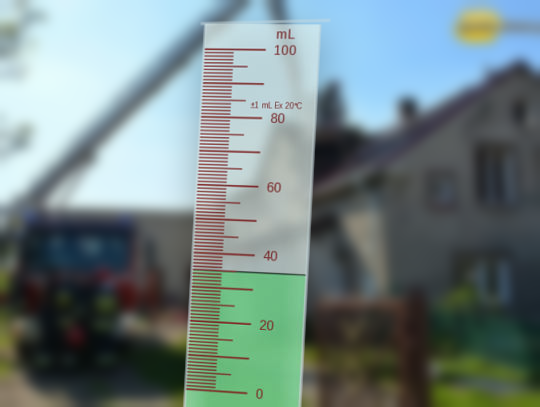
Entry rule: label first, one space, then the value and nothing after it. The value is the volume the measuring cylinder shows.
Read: 35 mL
